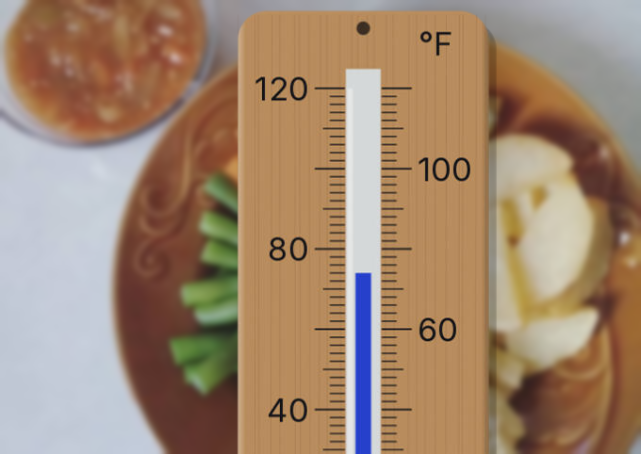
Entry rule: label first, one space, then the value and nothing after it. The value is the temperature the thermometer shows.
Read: 74 °F
